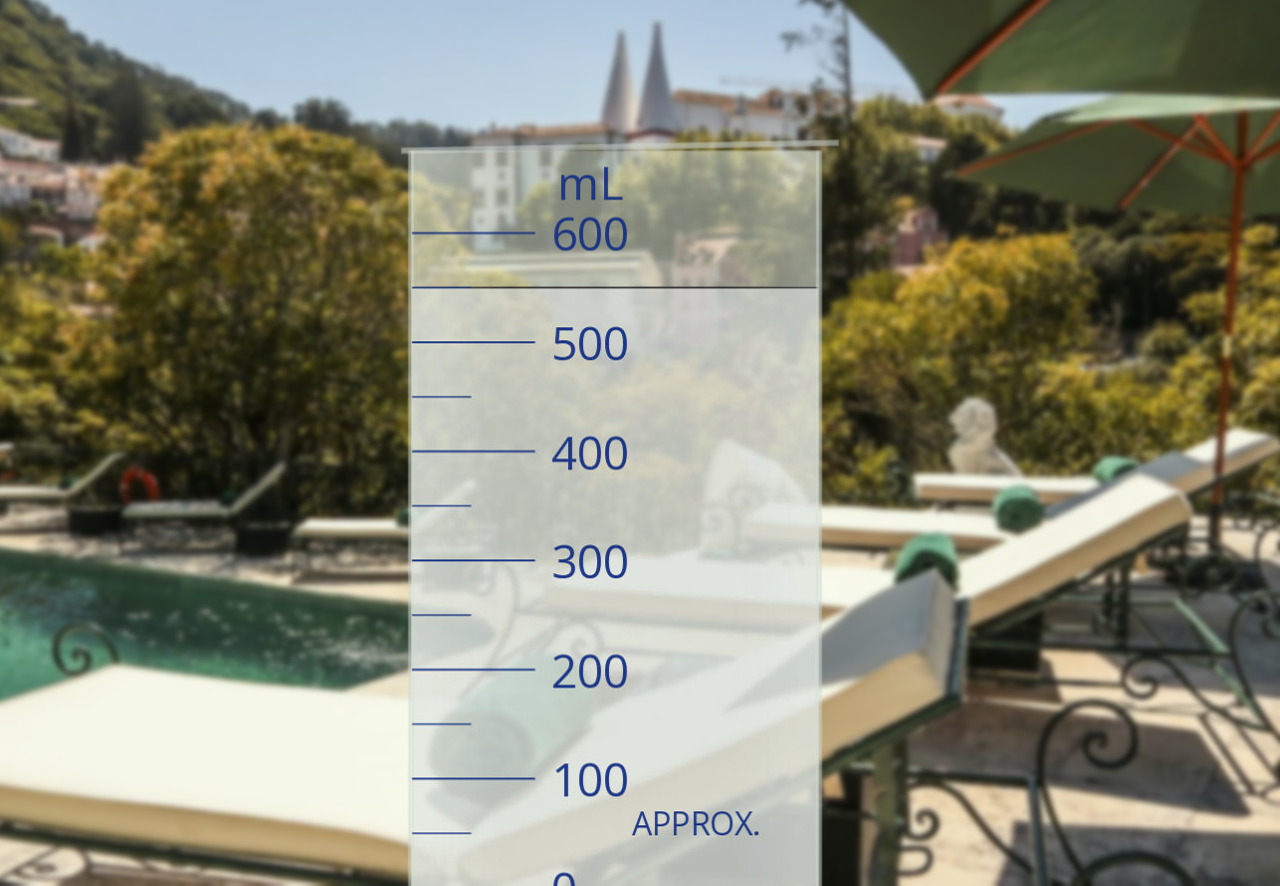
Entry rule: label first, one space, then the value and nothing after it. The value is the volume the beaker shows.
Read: 550 mL
